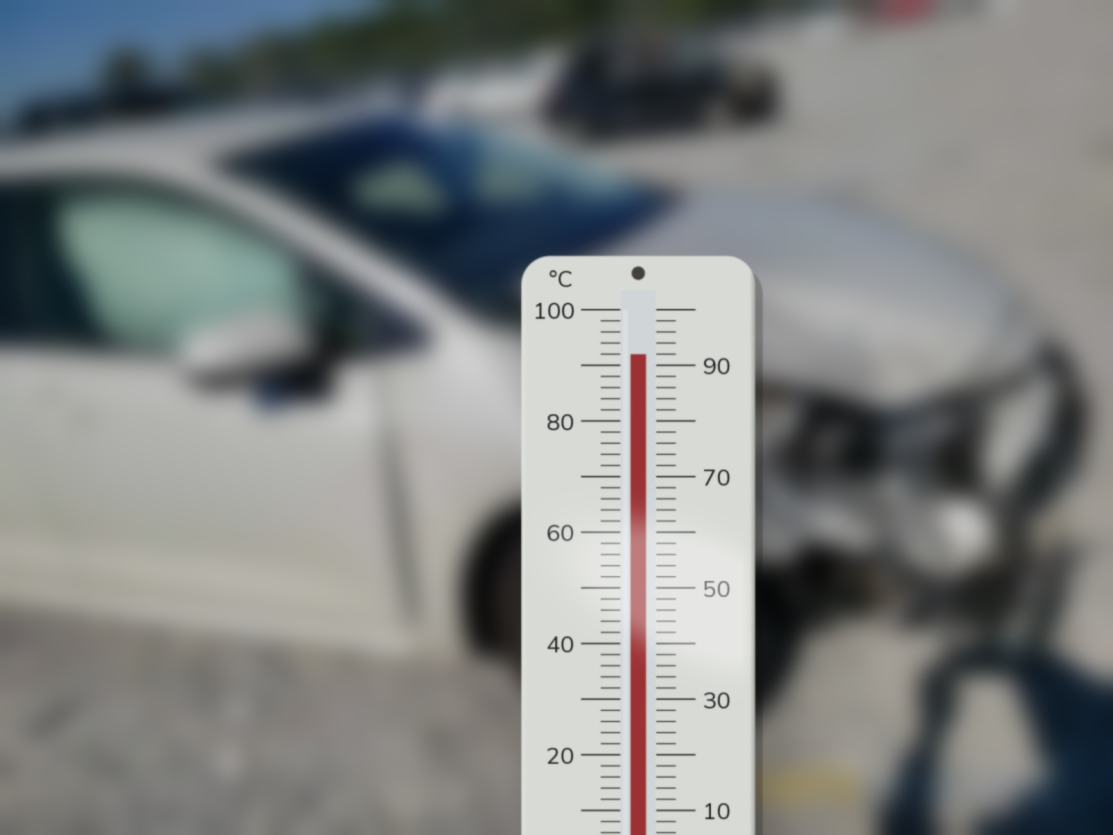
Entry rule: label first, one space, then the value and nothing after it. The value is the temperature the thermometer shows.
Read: 92 °C
